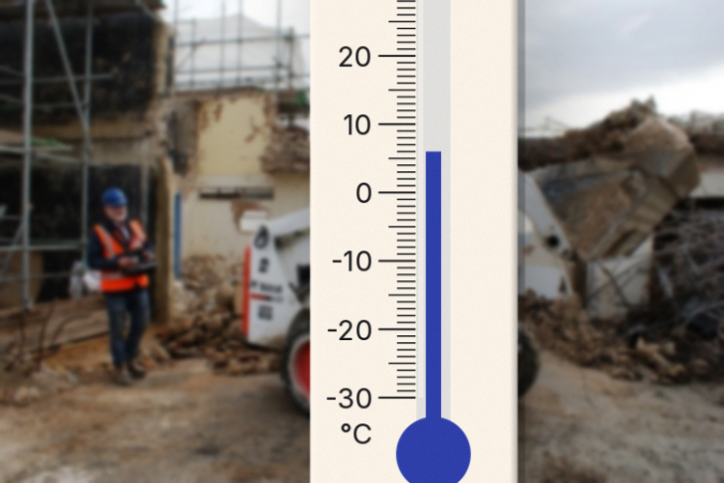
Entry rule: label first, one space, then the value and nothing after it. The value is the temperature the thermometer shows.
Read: 6 °C
